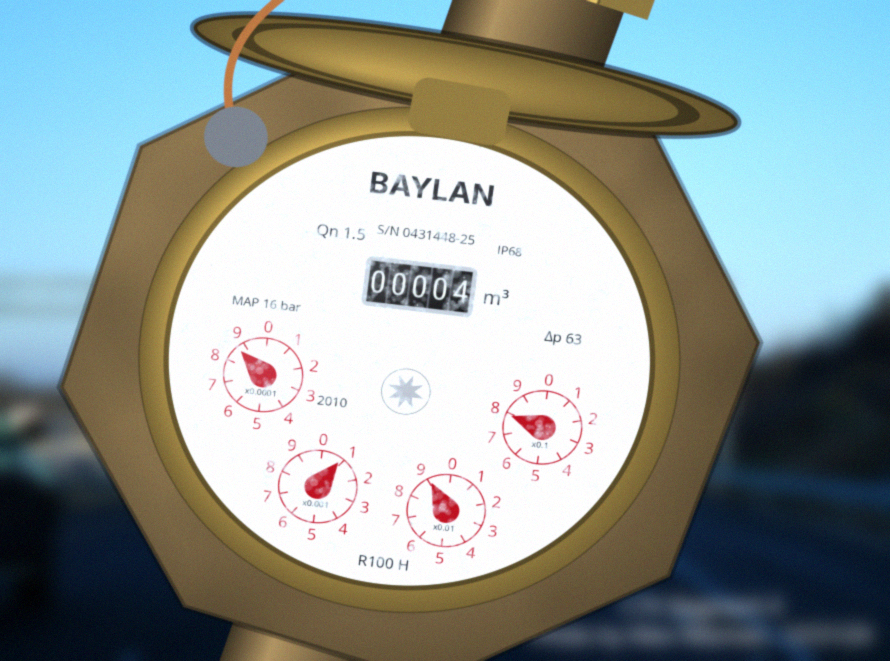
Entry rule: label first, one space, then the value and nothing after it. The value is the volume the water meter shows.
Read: 4.7908 m³
